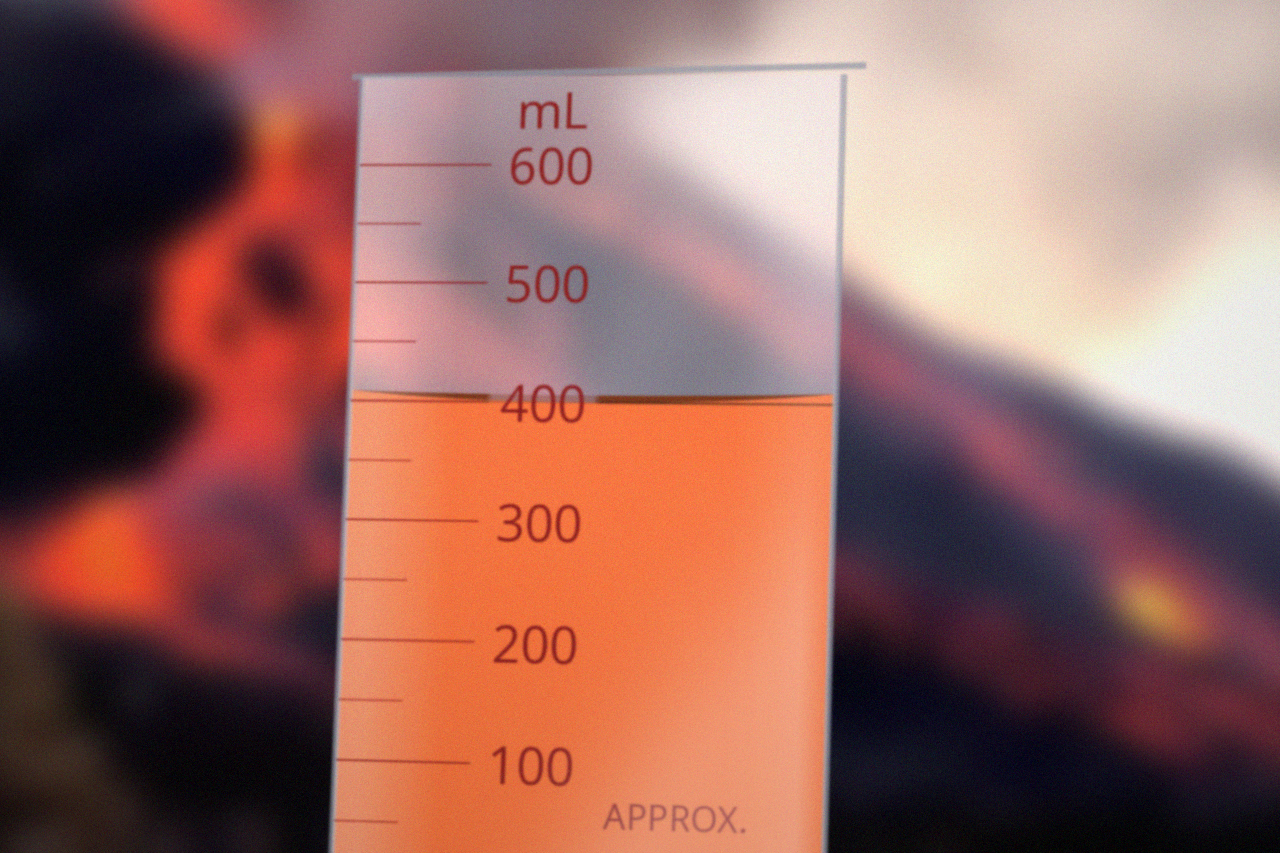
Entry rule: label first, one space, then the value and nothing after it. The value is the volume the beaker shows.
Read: 400 mL
